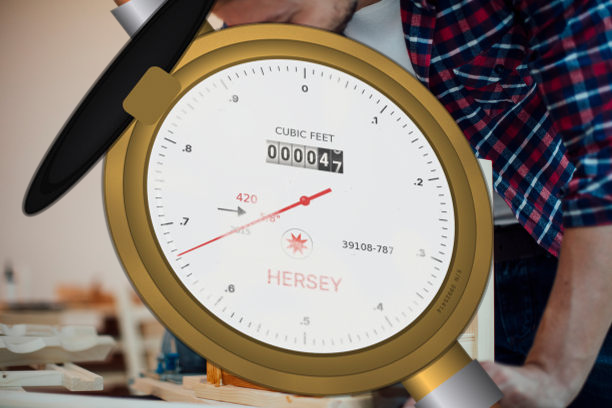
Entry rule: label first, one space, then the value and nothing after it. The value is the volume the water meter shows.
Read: 46.66 ft³
